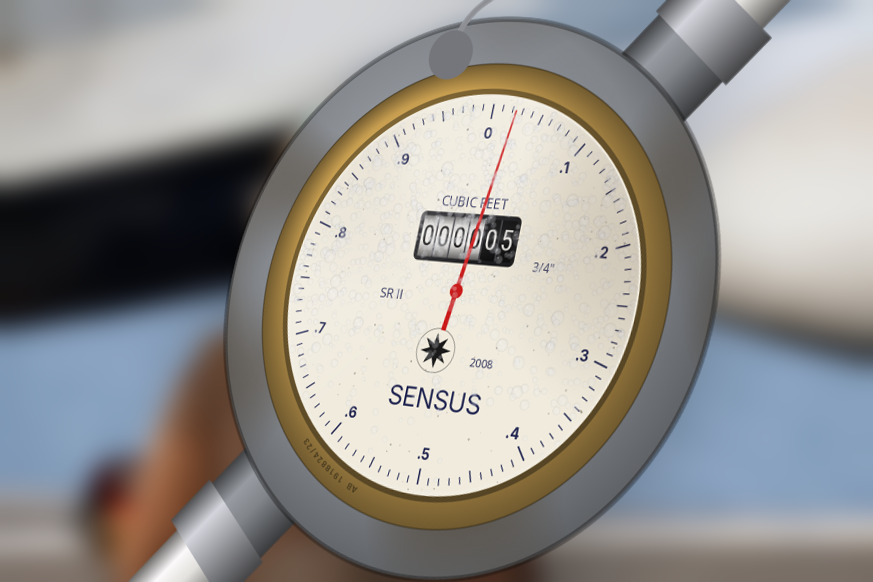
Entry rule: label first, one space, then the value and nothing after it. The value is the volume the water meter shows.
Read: 5.02 ft³
